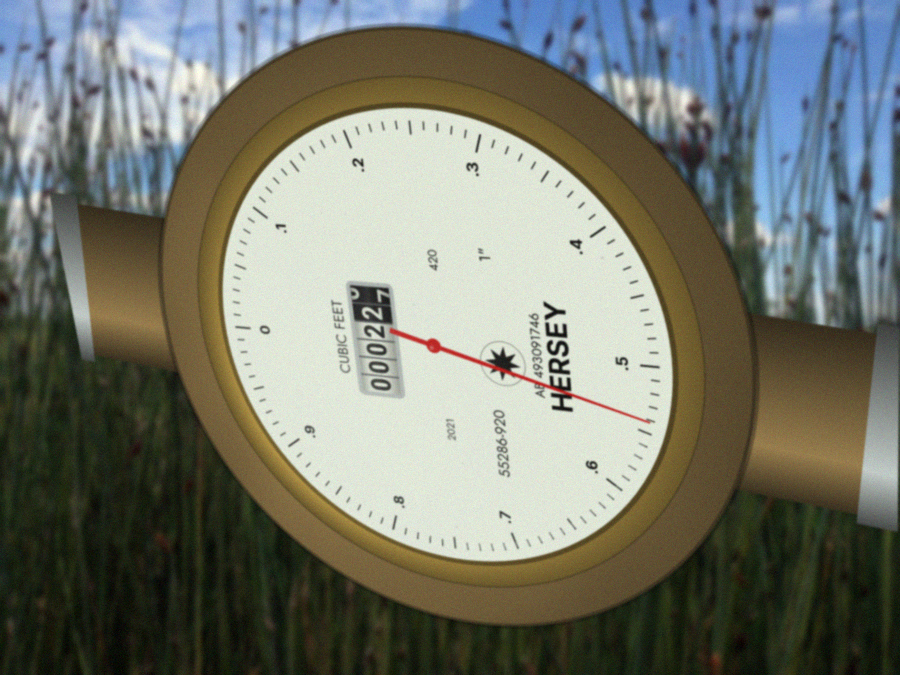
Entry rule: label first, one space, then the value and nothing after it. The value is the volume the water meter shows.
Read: 226.54 ft³
